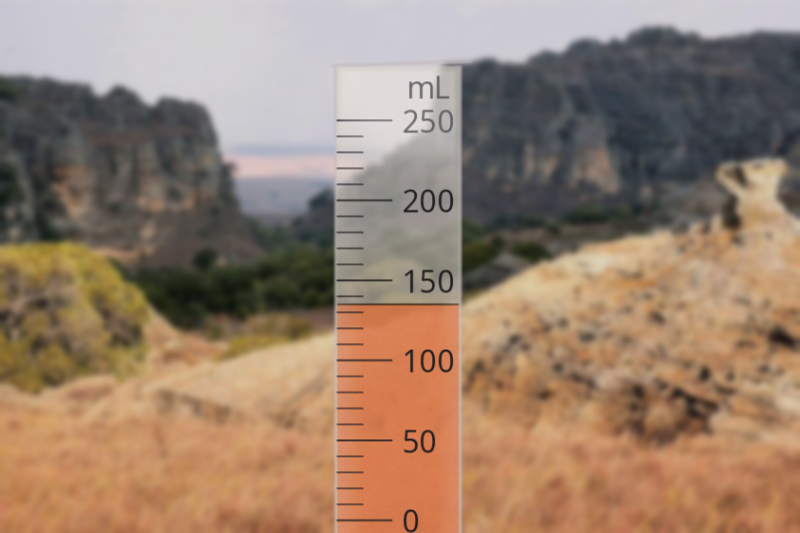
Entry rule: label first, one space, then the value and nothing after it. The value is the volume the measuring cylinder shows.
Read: 135 mL
